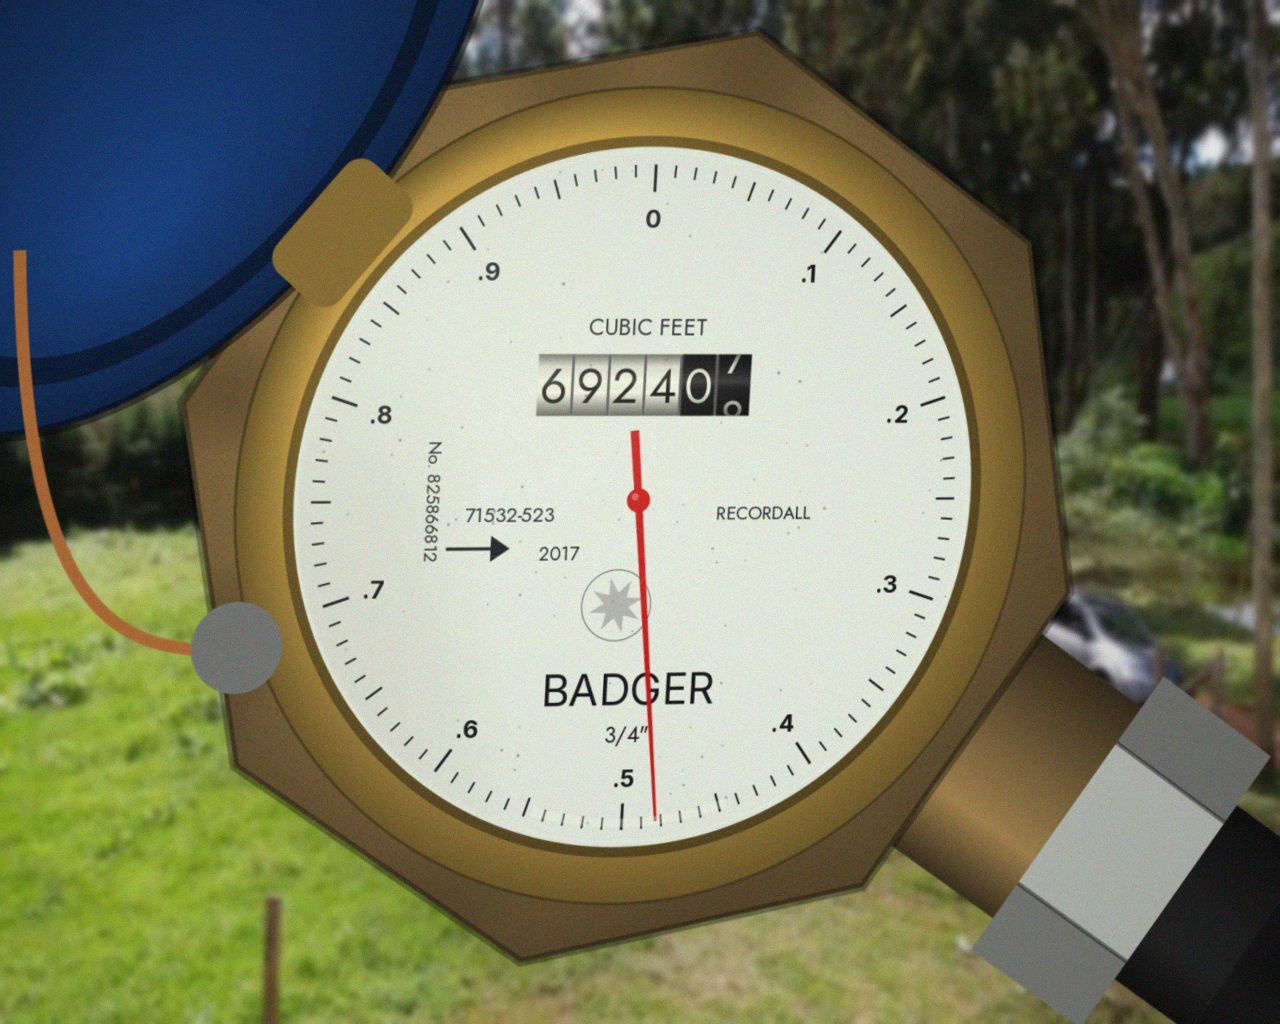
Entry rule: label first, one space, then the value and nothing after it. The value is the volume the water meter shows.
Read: 692407.48 ft³
